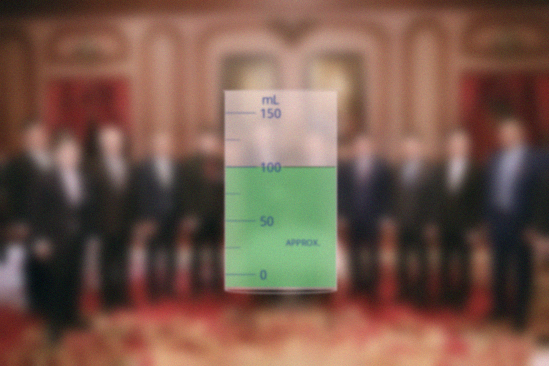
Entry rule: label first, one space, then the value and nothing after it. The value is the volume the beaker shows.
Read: 100 mL
